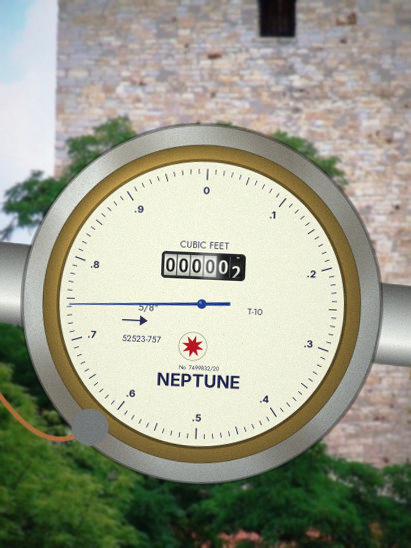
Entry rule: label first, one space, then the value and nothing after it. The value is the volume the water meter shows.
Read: 1.74 ft³
